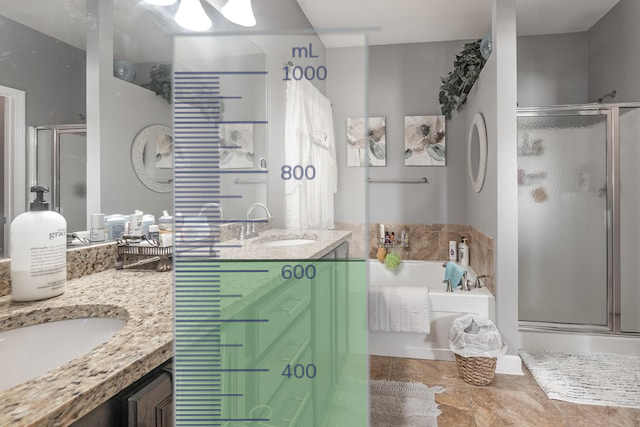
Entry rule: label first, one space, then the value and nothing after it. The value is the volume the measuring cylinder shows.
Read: 620 mL
